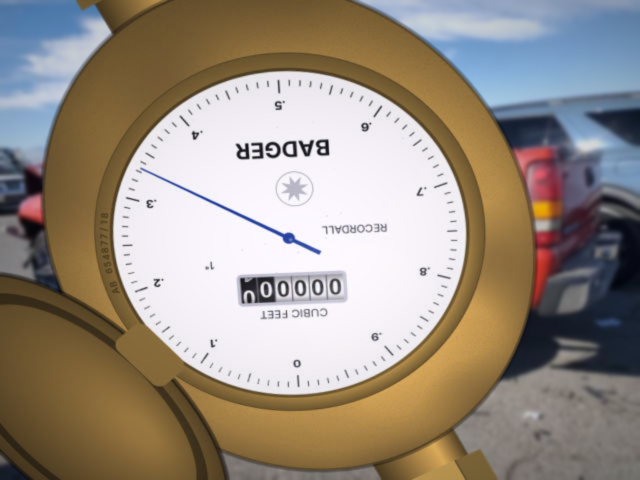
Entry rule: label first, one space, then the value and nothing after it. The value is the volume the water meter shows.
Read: 0.33 ft³
